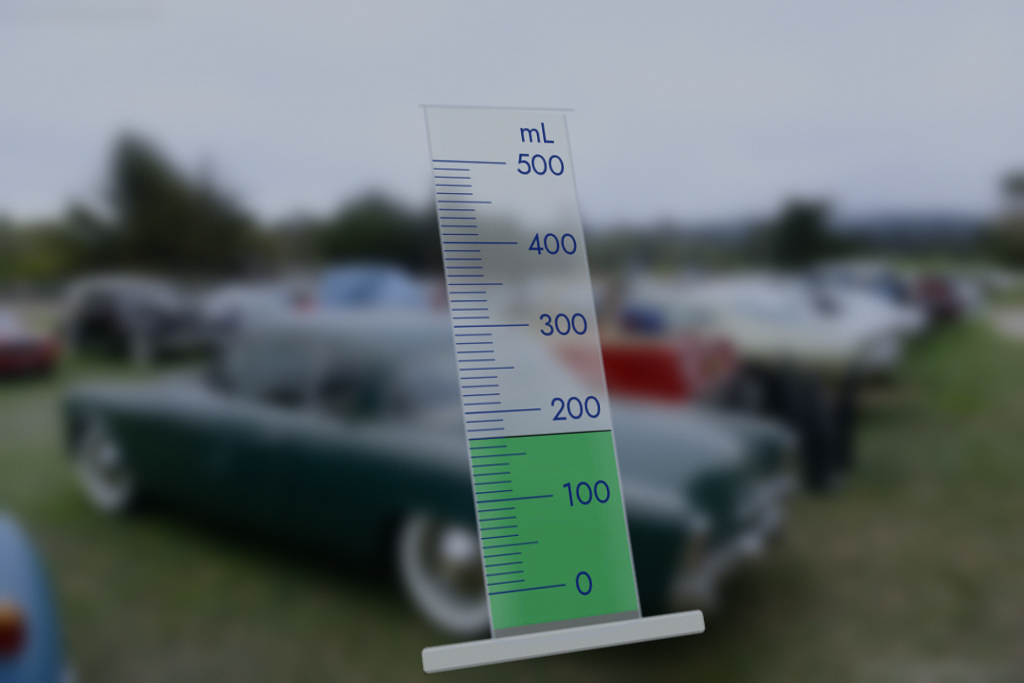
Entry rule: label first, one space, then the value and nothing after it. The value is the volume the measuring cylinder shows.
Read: 170 mL
